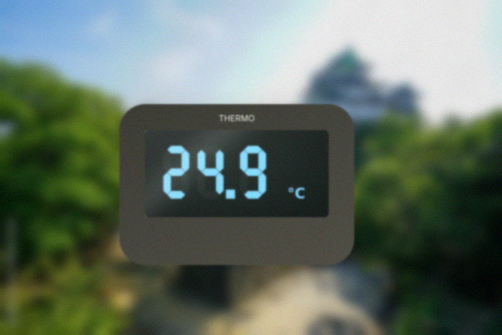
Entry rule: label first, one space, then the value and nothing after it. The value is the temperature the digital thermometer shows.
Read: 24.9 °C
